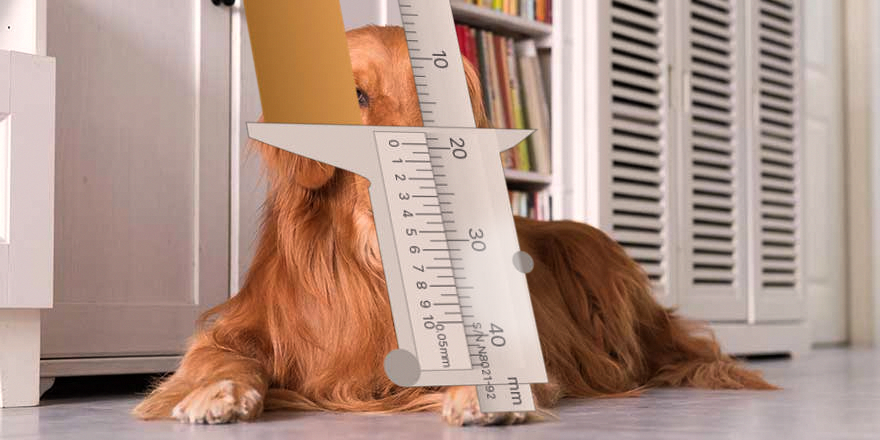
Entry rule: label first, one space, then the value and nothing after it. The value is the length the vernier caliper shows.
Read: 19.6 mm
